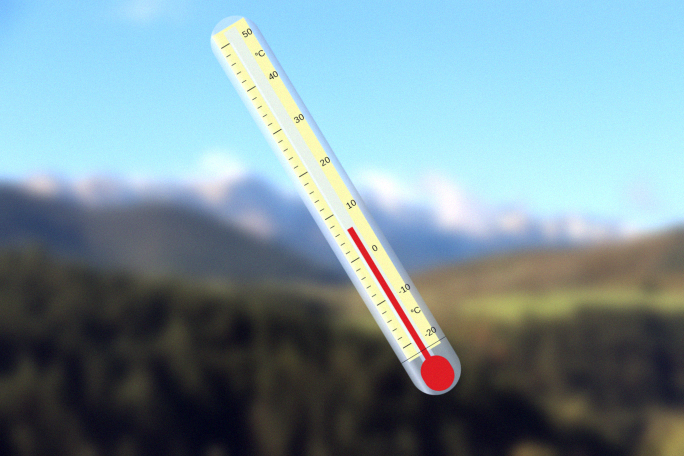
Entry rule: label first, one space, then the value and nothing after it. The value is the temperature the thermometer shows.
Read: 6 °C
